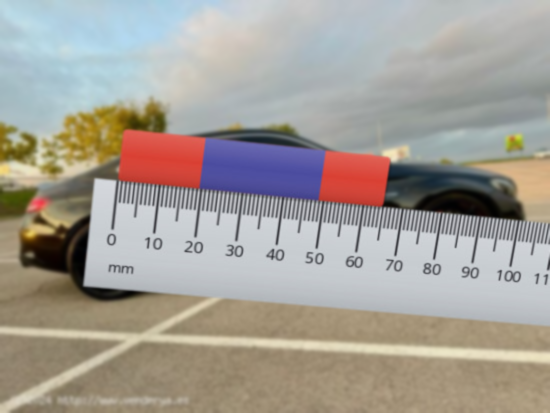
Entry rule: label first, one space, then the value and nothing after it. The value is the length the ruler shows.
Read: 65 mm
